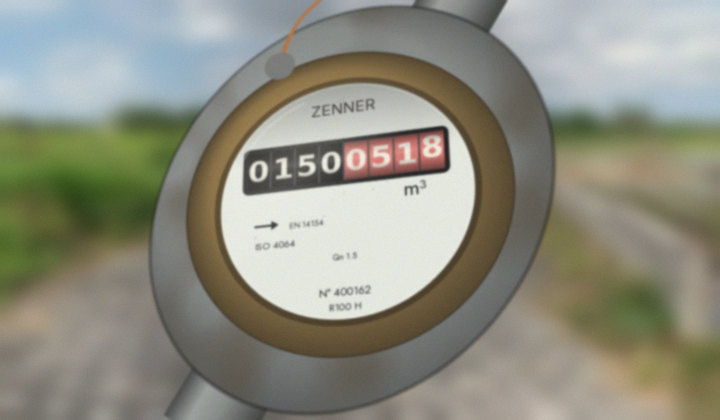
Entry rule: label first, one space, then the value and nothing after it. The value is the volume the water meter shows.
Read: 150.0518 m³
